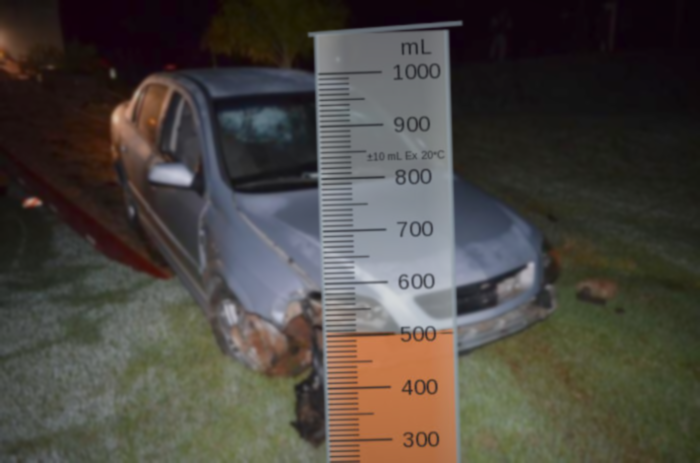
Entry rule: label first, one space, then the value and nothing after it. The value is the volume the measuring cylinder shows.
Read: 500 mL
